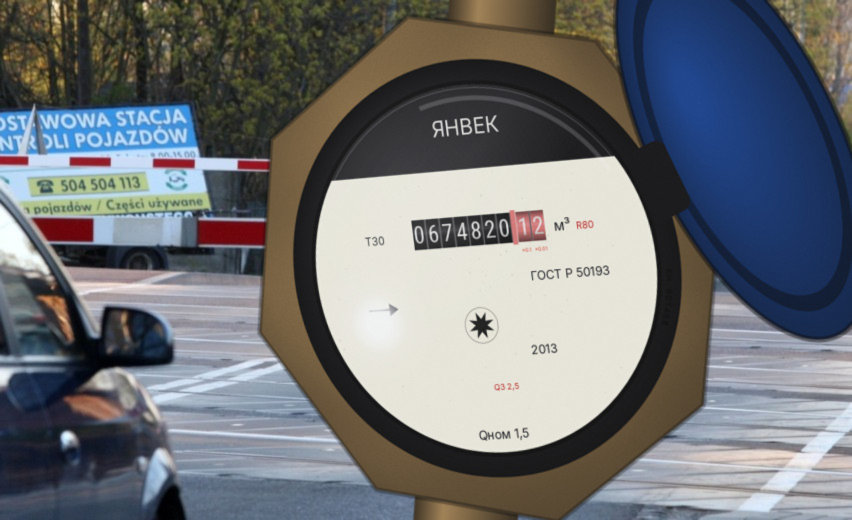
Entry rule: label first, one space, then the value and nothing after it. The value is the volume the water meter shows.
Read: 674820.12 m³
